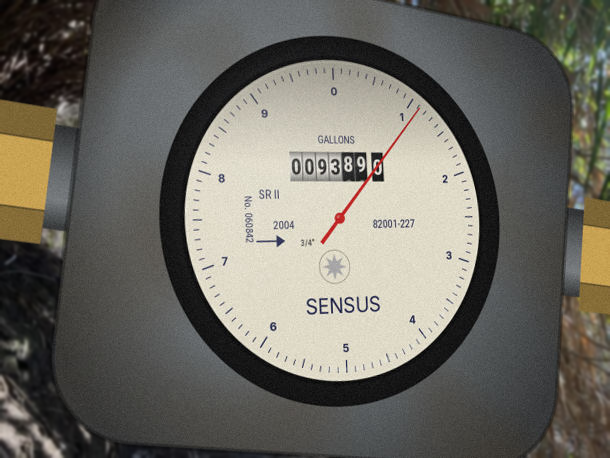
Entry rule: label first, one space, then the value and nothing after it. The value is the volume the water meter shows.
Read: 93891.1 gal
